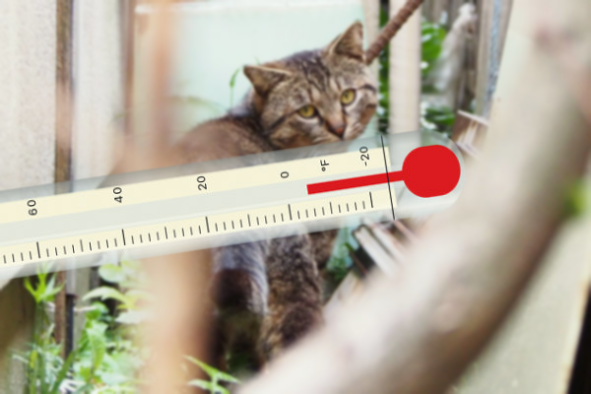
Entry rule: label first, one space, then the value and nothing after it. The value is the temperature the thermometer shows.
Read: -5 °F
